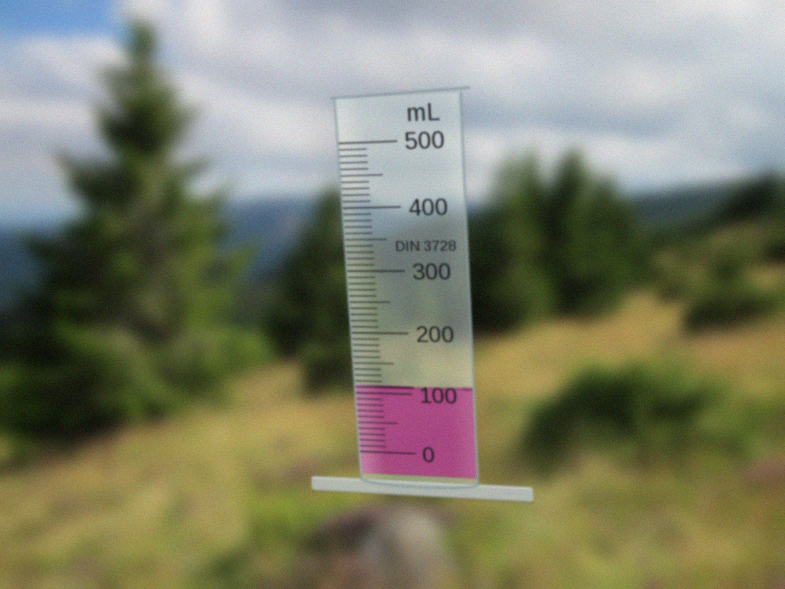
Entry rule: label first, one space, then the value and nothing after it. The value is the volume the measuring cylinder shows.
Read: 110 mL
